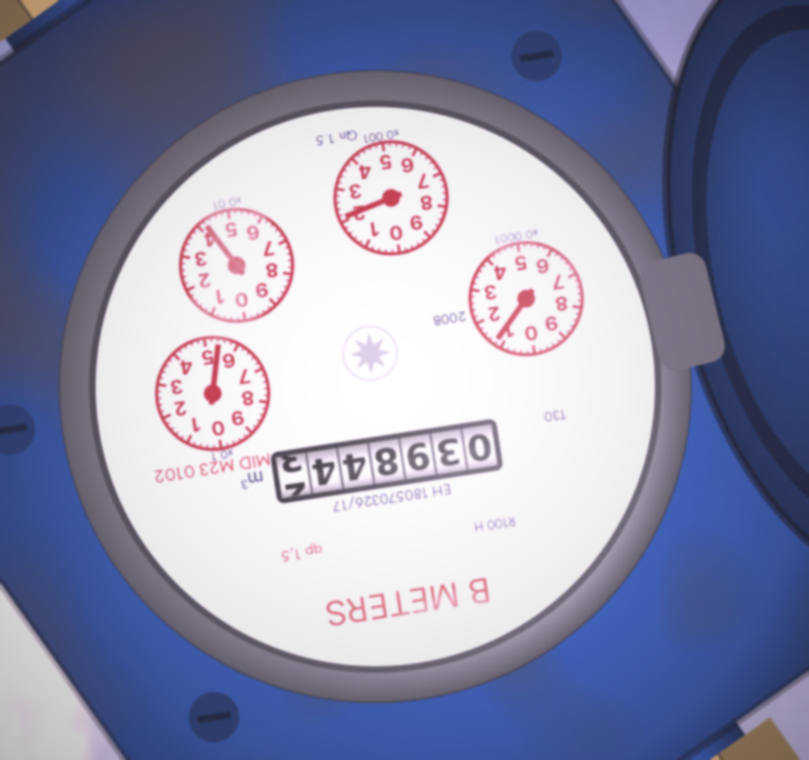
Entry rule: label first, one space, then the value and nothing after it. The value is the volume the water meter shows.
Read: 398442.5421 m³
